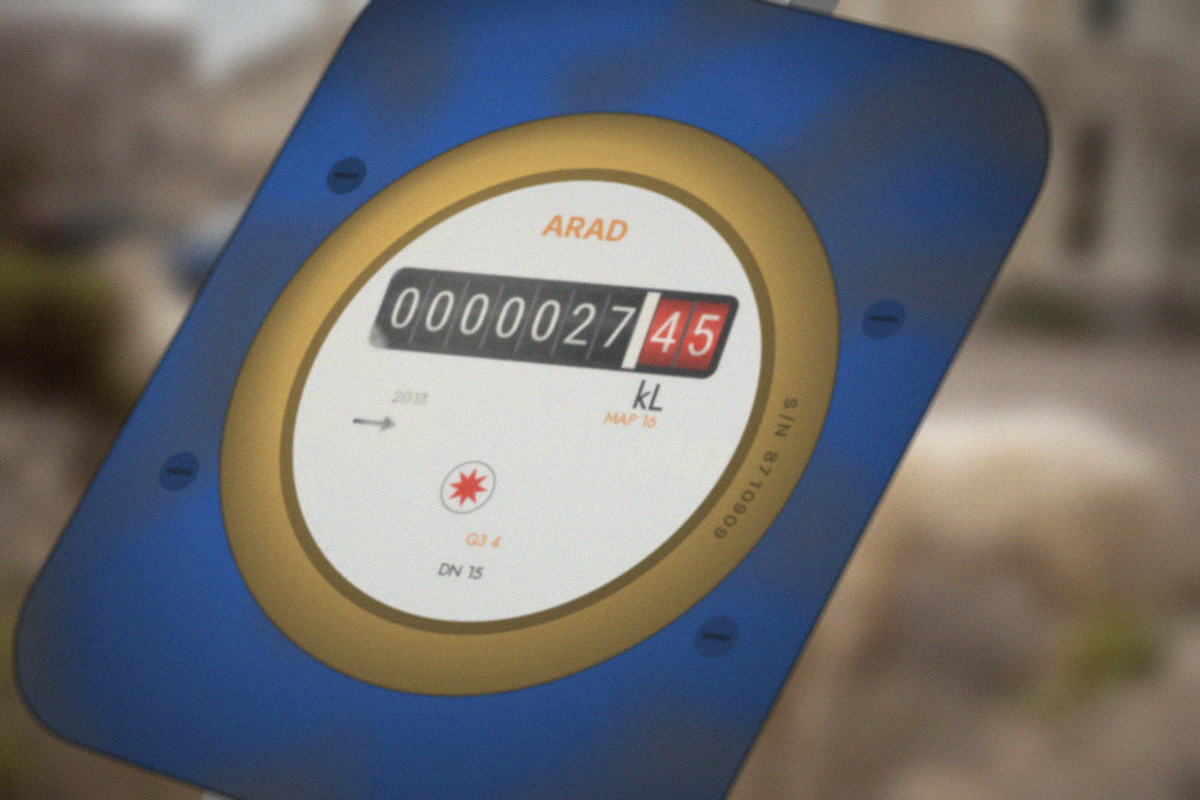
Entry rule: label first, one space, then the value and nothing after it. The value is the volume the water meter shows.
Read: 27.45 kL
